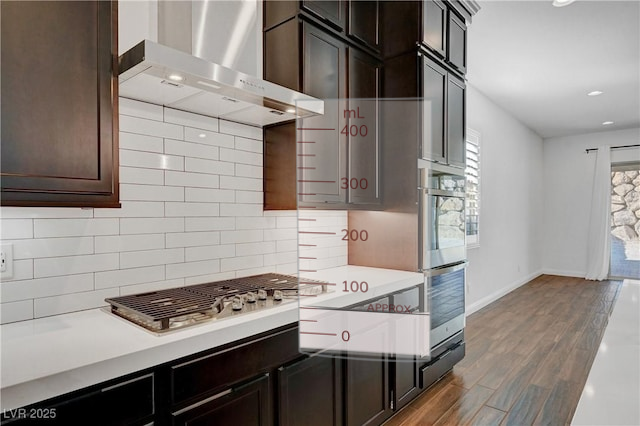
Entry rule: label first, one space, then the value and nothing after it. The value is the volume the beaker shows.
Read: 50 mL
